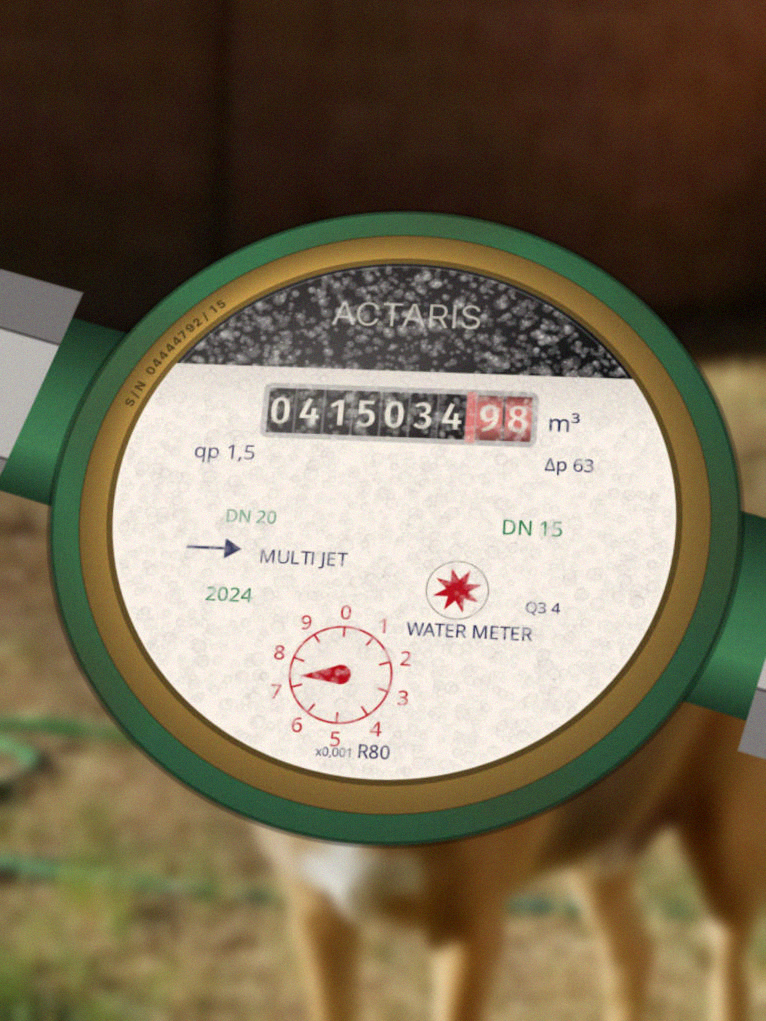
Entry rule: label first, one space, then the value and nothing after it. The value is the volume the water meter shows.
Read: 415034.987 m³
